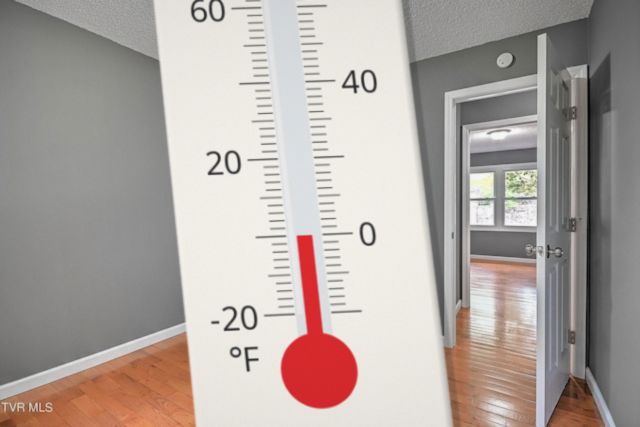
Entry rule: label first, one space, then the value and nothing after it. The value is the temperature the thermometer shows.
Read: 0 °F
